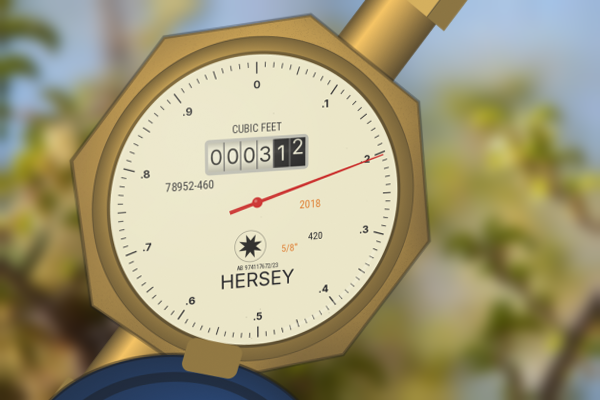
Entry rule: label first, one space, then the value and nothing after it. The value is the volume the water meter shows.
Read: 312.20 ft³
